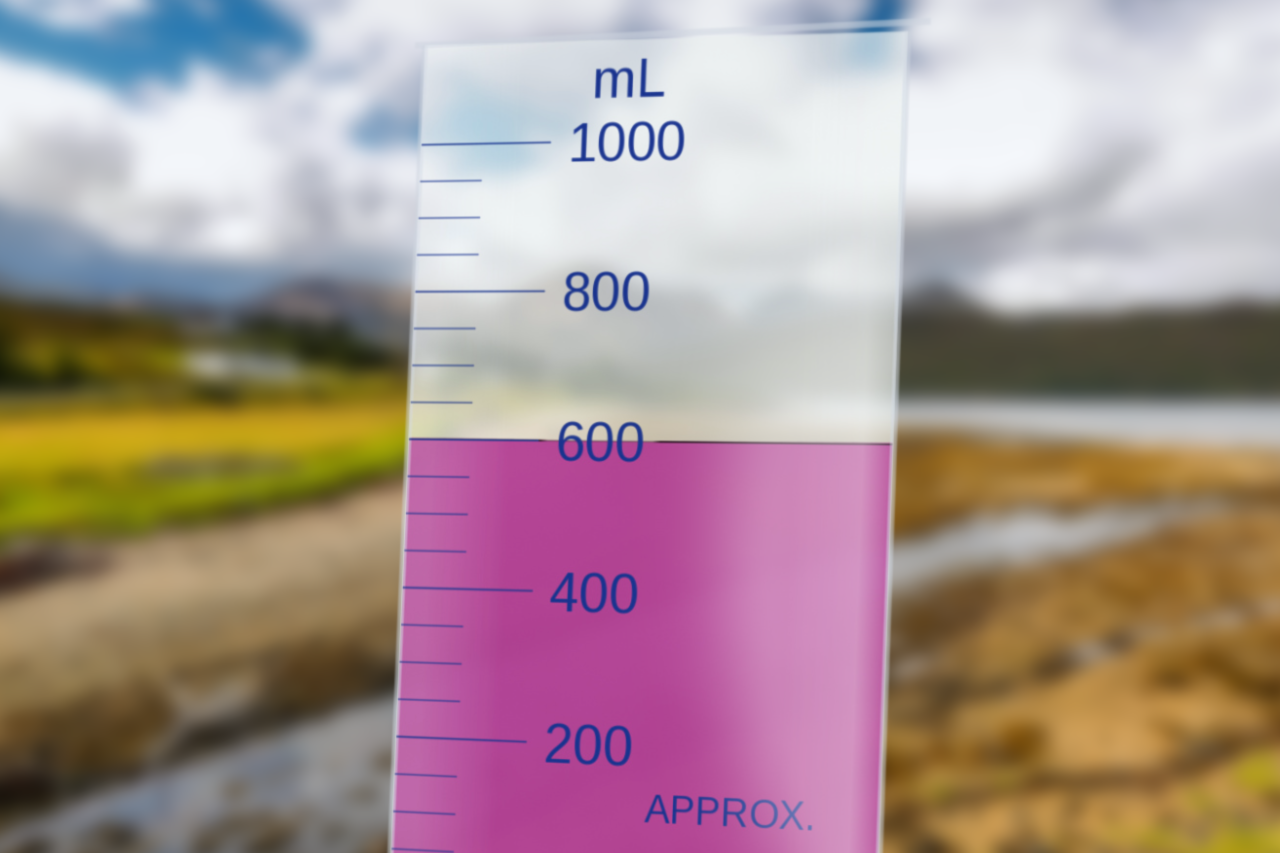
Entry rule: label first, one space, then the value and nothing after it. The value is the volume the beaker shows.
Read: 600 mL
